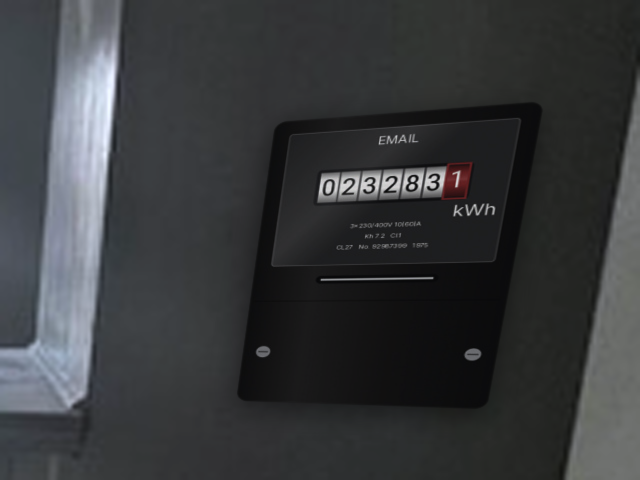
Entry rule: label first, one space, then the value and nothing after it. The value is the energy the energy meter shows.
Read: 23283.1 kWh
